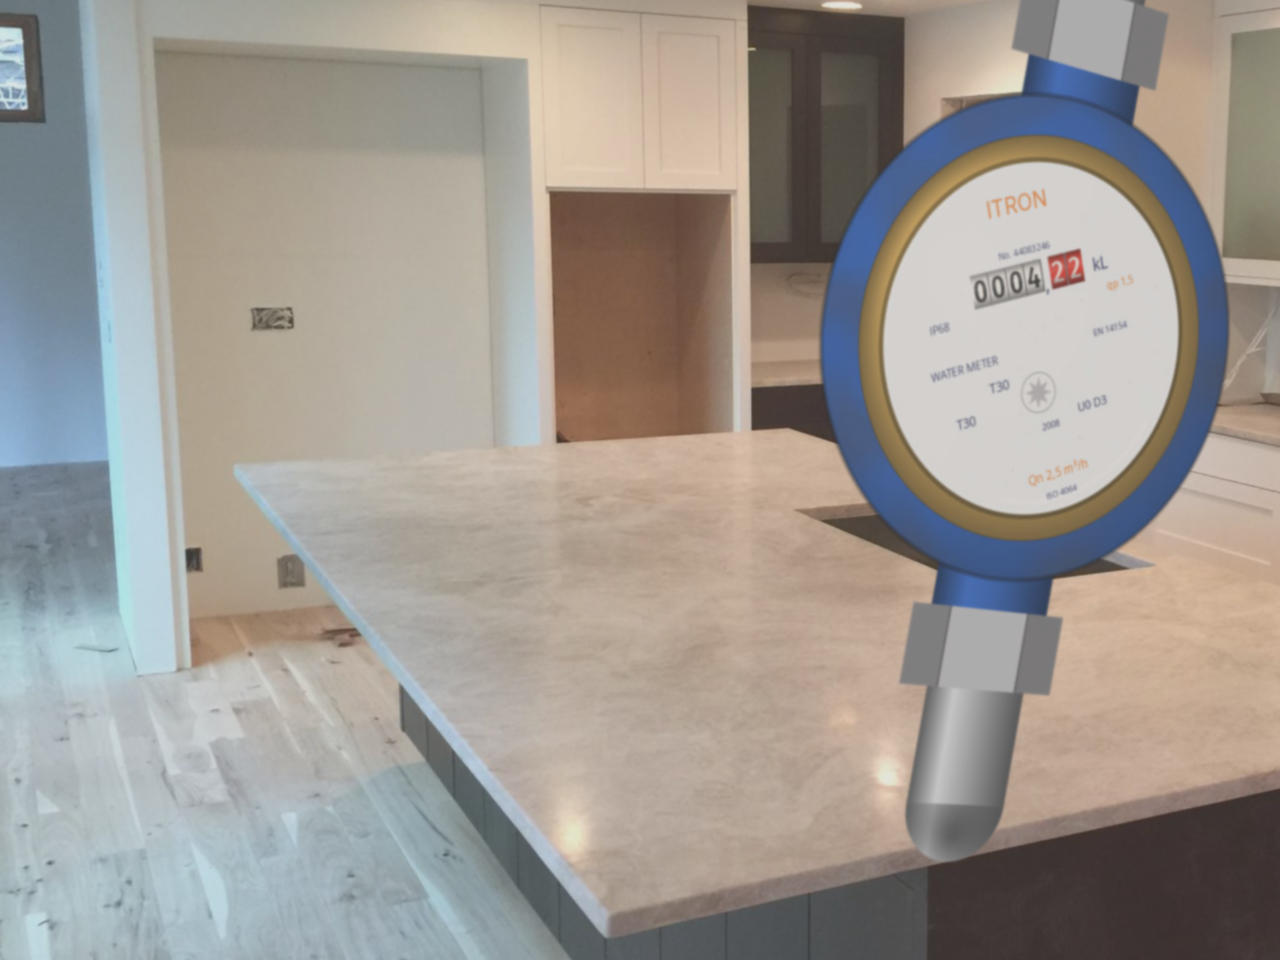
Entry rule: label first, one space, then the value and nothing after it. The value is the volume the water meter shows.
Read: 4.22 kL
